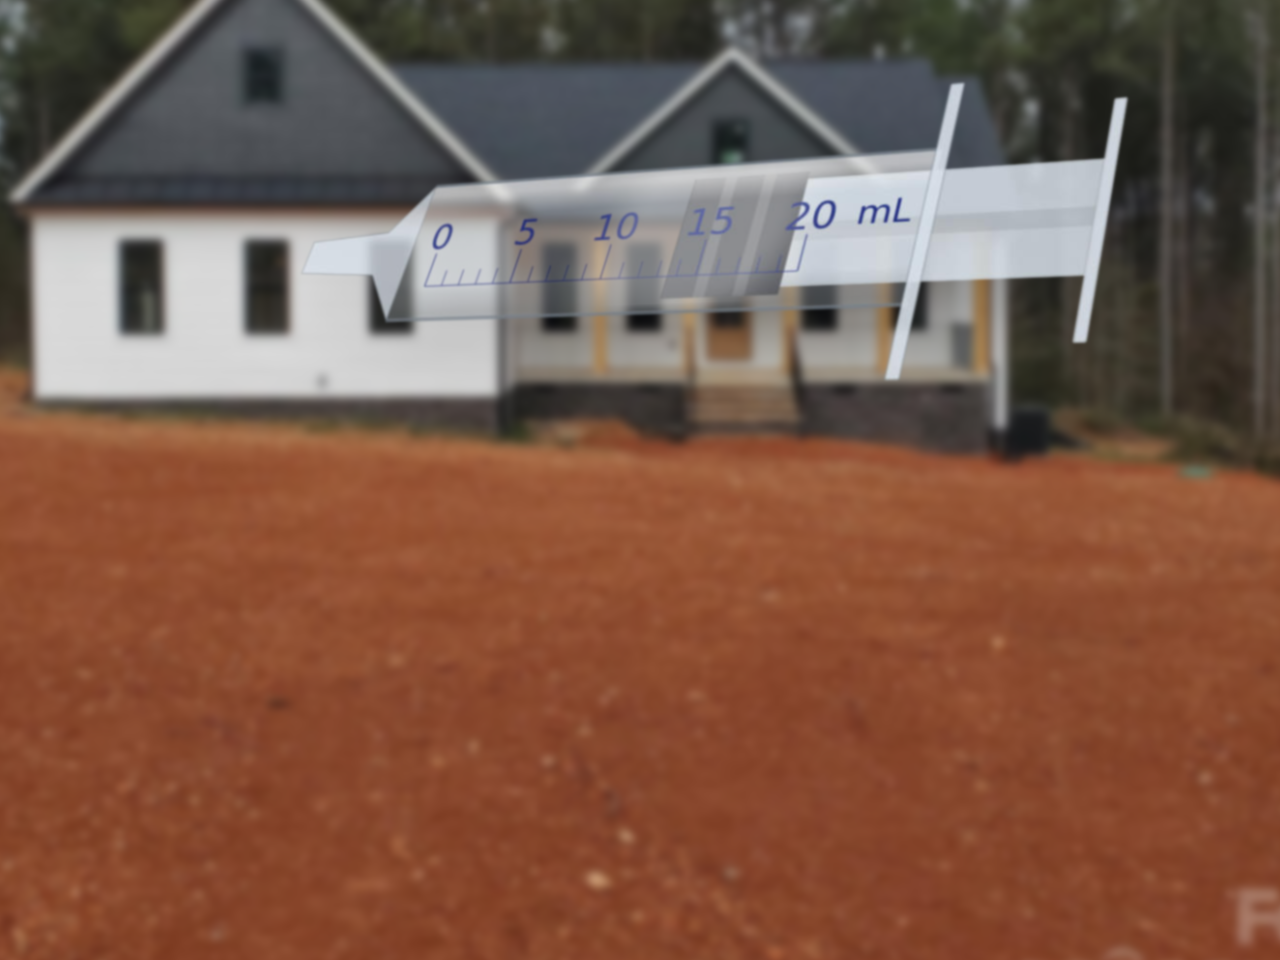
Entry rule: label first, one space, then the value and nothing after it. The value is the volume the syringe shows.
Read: 13.5 mL
